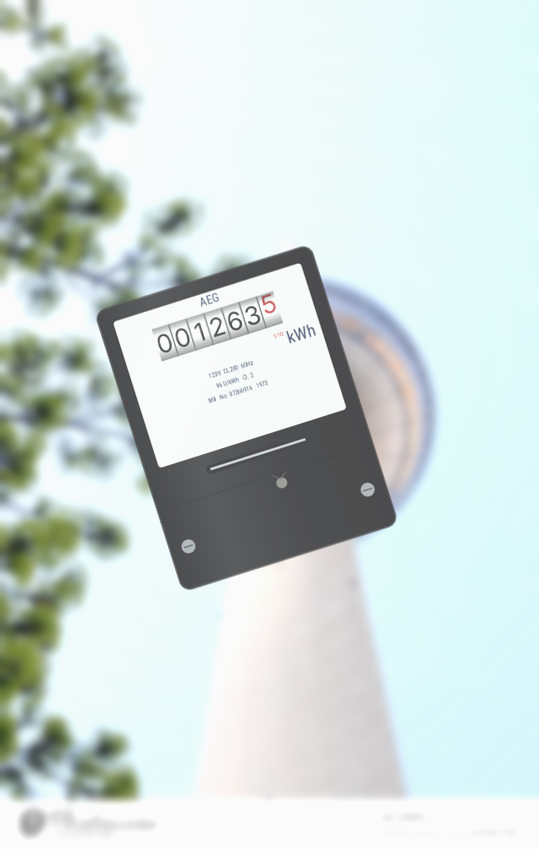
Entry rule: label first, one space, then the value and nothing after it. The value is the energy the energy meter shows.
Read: 1263.5 kWh
